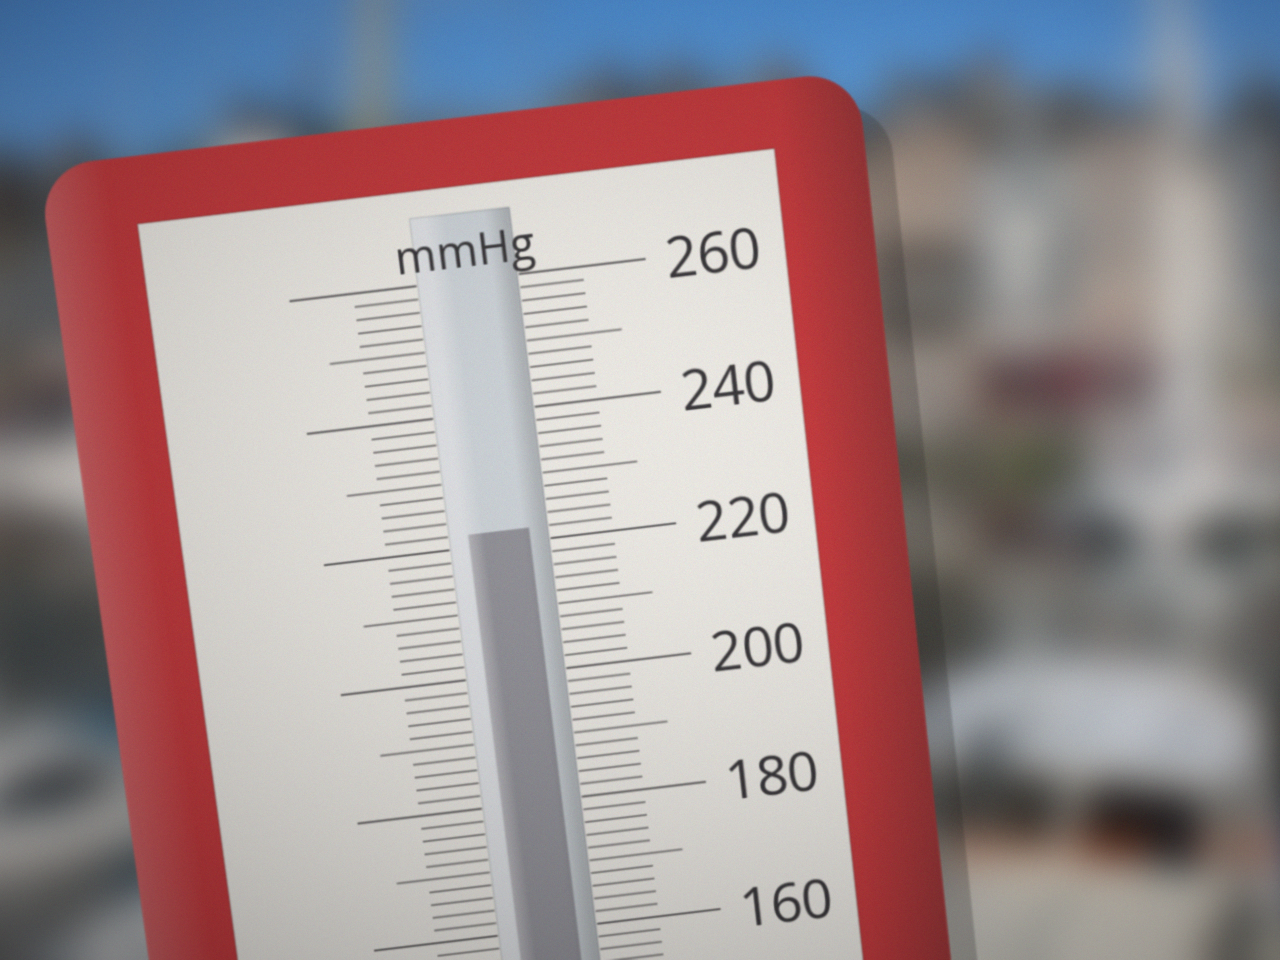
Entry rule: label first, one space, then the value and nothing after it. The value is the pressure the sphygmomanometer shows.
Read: 222 mmHg
